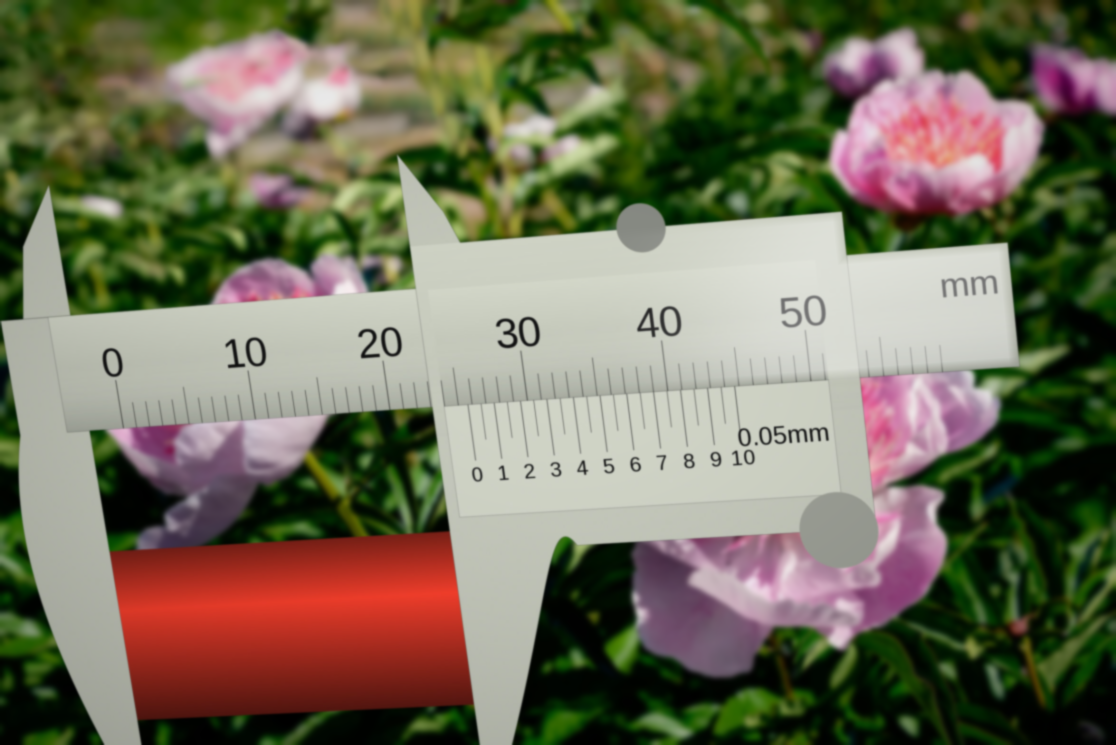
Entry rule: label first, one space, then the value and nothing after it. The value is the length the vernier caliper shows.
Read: 25.7 mm
